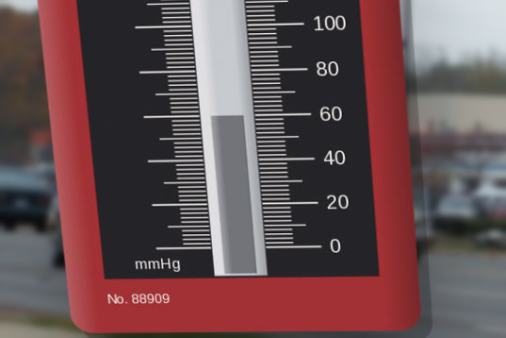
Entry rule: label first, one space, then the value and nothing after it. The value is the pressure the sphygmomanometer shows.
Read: 60 mmHg
